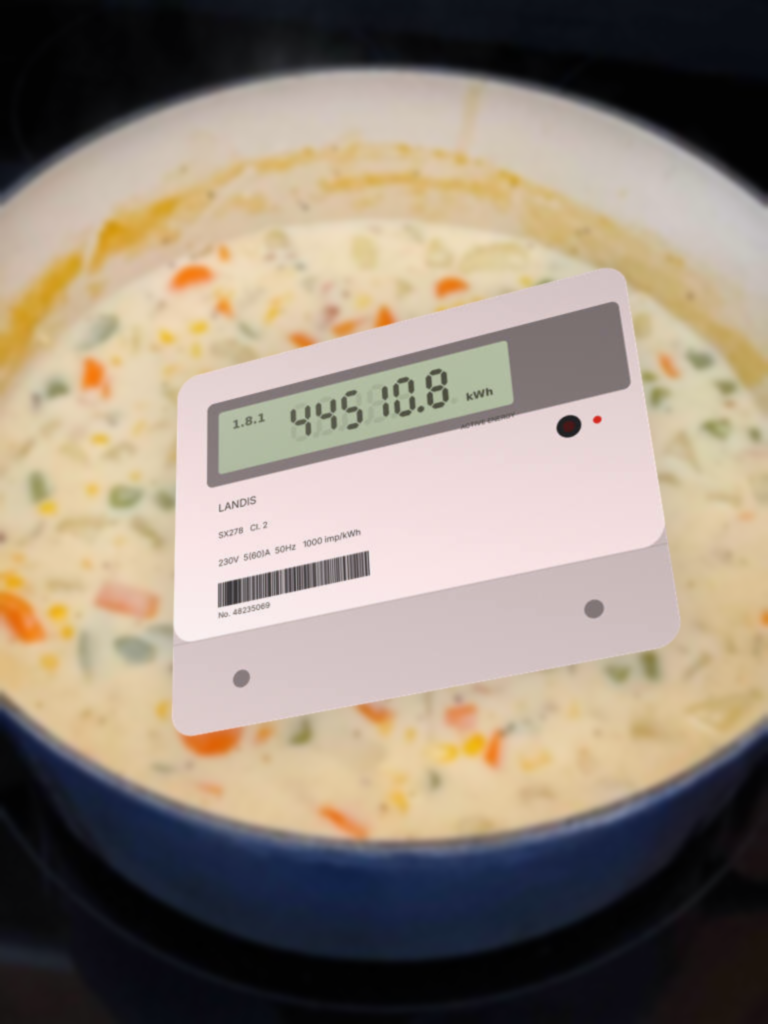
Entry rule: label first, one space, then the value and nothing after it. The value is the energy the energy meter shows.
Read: 44510.8 kWh
